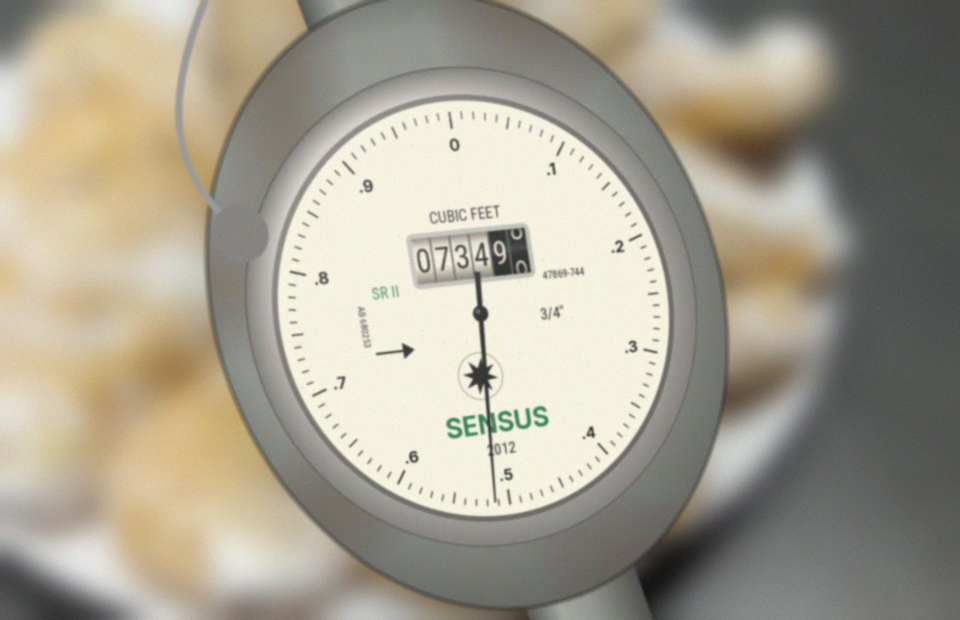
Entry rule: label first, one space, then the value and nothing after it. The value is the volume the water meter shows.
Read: 73498.51 ft³
